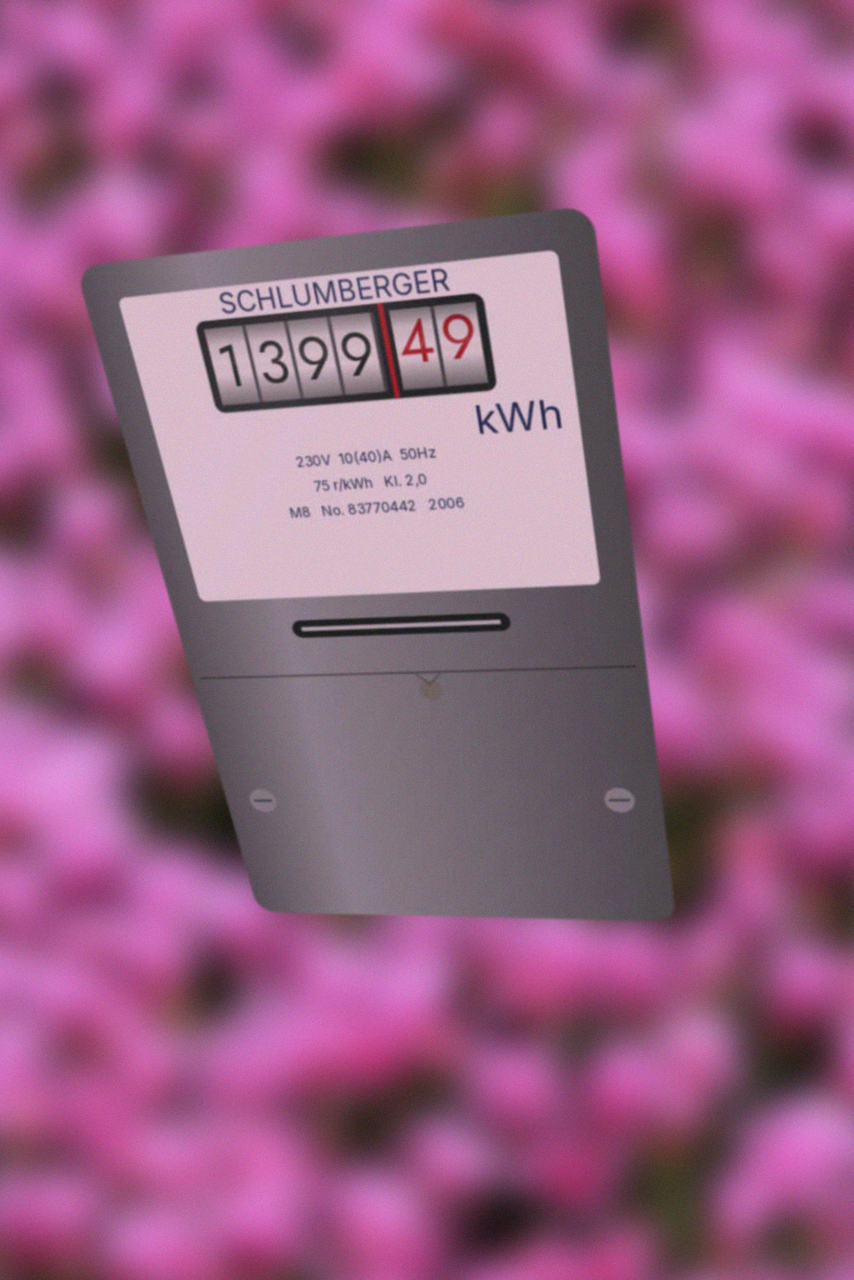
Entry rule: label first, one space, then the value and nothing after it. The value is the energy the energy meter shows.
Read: 1399.49 kWh
